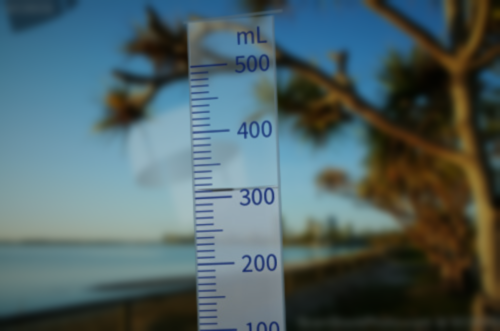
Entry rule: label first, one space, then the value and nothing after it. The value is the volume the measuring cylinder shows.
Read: 310 mL
